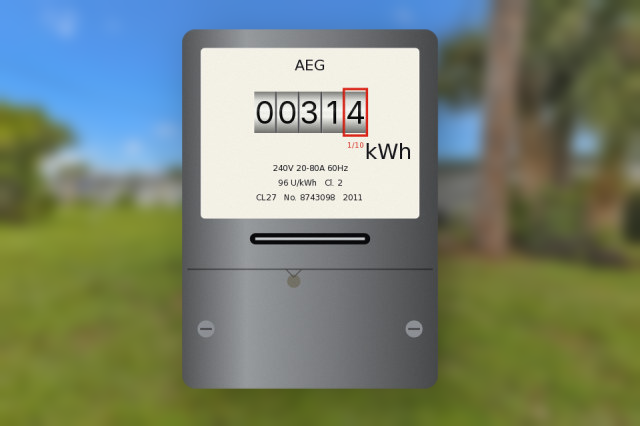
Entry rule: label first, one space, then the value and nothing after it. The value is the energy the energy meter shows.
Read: 31.4 kWh
